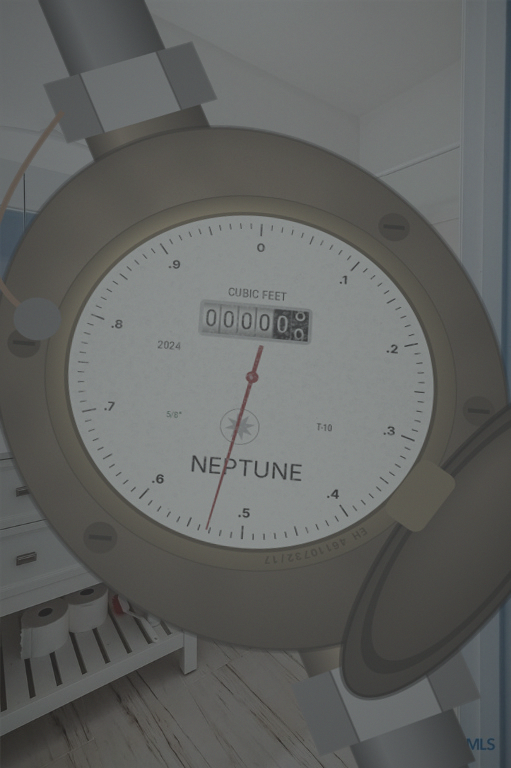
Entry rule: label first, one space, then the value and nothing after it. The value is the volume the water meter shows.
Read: 8.53 ft³
